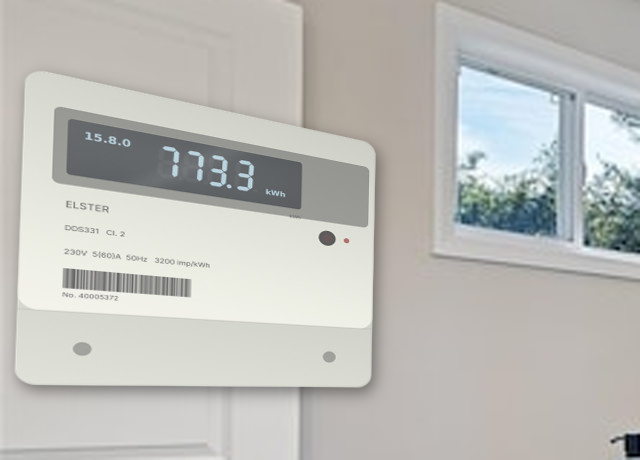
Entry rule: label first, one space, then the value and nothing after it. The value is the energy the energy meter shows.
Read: 773.3 kWh
